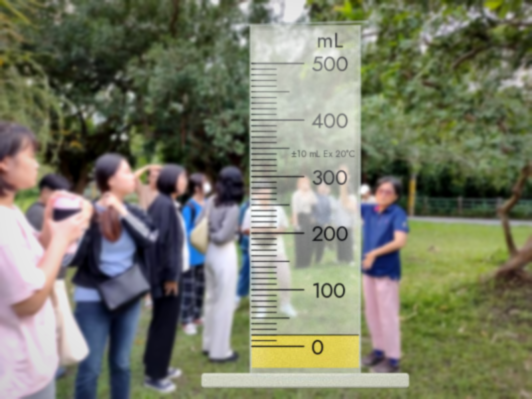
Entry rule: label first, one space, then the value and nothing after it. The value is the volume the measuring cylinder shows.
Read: 20 mL
